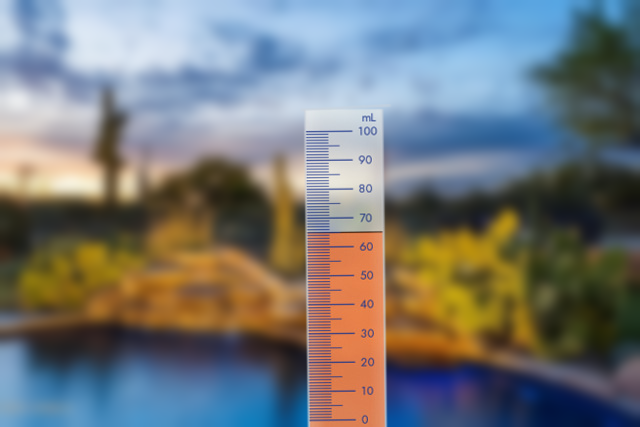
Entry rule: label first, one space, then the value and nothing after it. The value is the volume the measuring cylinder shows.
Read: 65 mL
